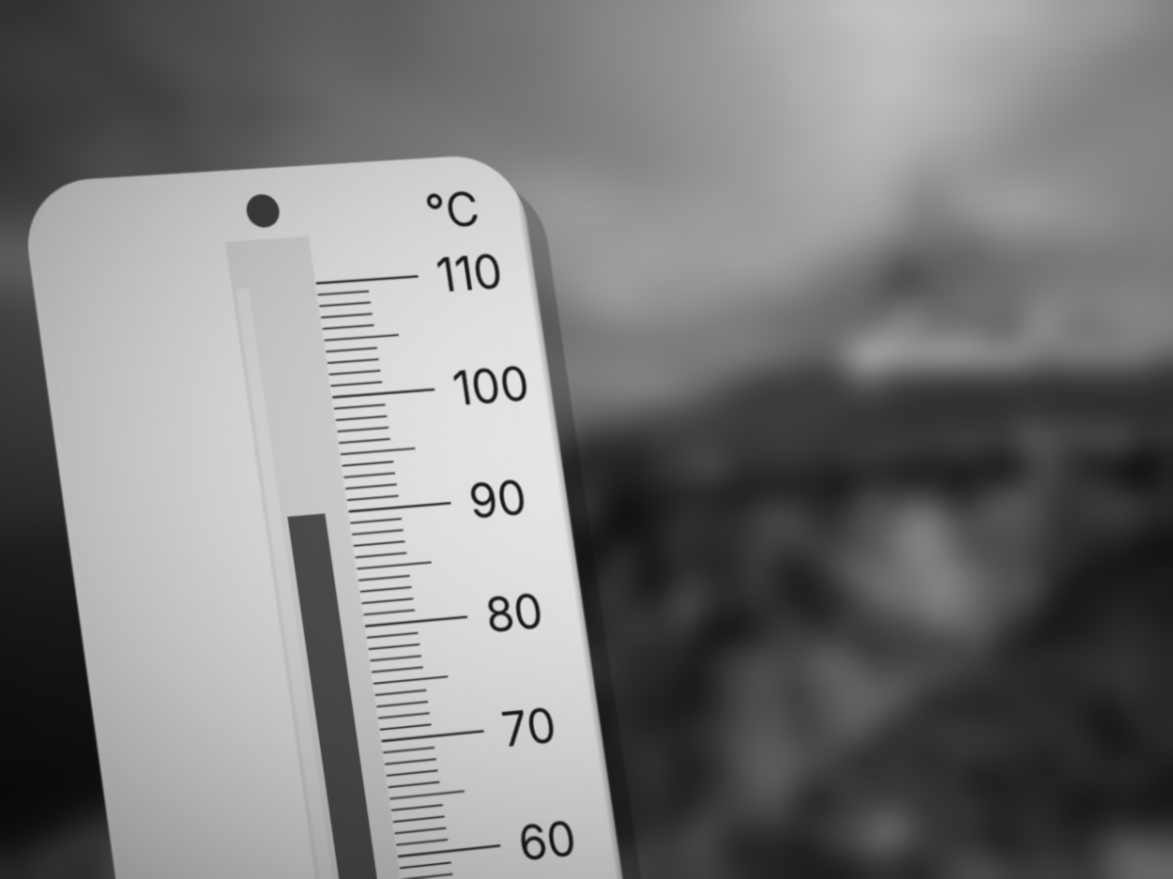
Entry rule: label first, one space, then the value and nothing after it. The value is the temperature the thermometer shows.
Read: 90 °C
